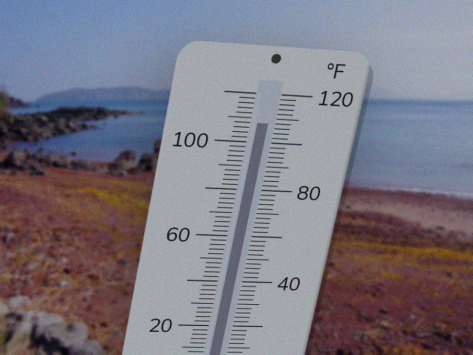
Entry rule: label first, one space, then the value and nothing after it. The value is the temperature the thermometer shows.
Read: 108 °F
